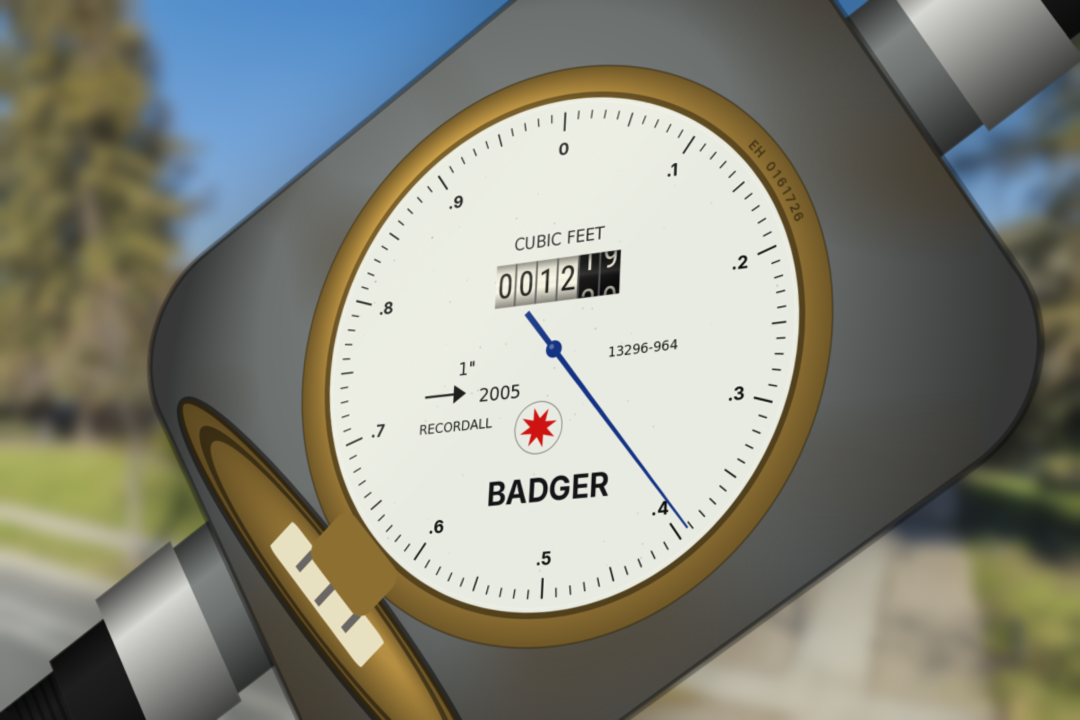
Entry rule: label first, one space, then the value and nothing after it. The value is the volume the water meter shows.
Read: 1219.39 ft³
